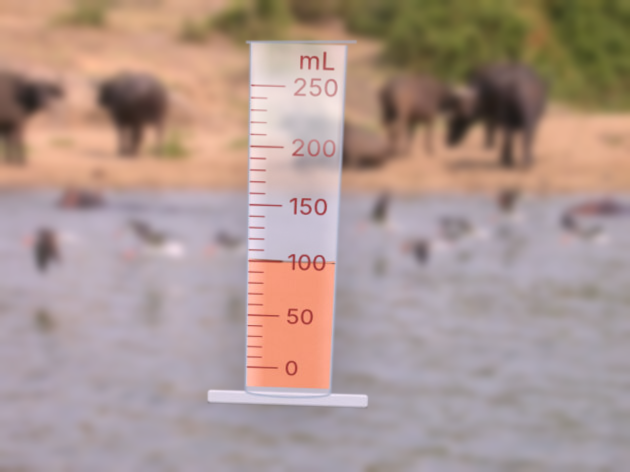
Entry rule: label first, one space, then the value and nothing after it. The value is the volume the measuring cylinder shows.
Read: 100 mL
